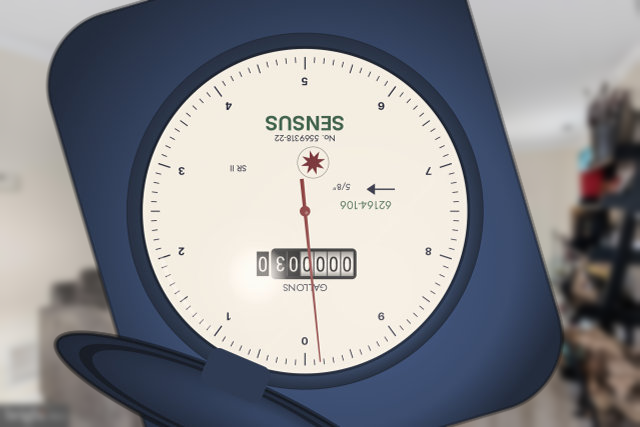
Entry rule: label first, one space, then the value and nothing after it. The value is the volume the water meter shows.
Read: 29.8 gal
